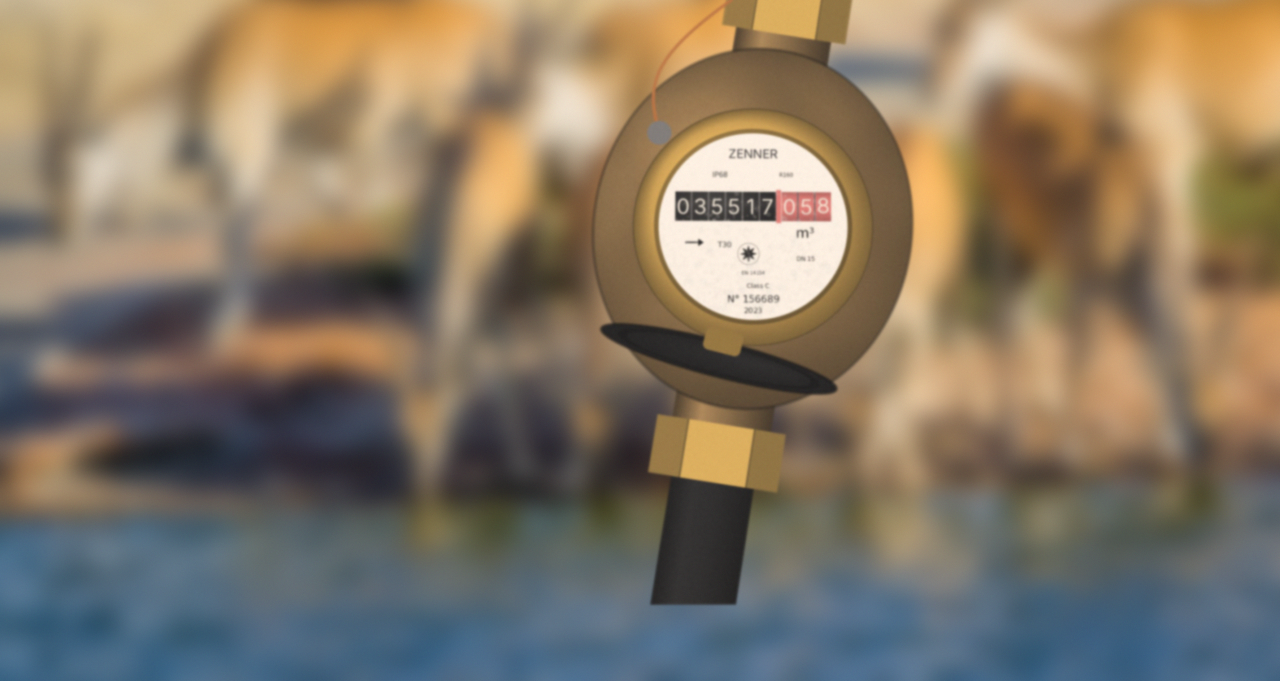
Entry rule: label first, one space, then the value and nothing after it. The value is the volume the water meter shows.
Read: 35517.058 m³
